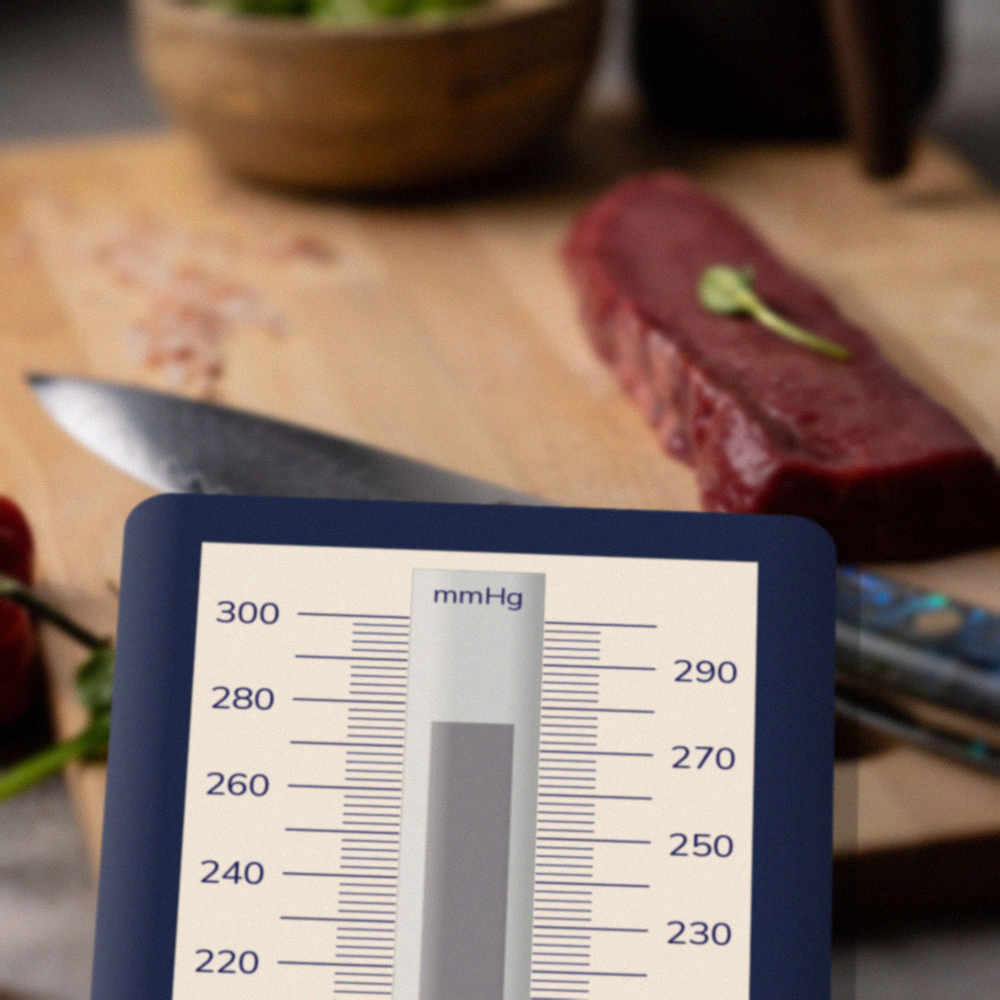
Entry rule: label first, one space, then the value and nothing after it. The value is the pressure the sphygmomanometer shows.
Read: 276 mmHg
